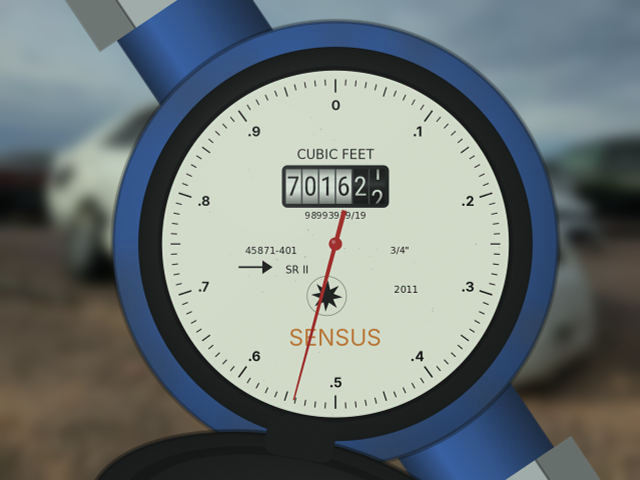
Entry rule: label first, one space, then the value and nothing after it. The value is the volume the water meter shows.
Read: 701621.54 ft³
